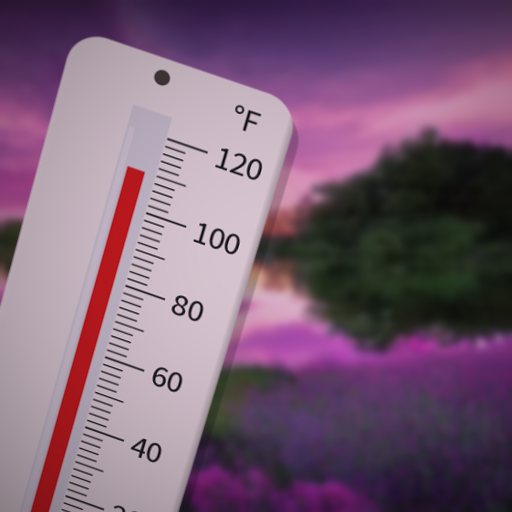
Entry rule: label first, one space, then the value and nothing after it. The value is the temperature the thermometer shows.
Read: 110 °F
